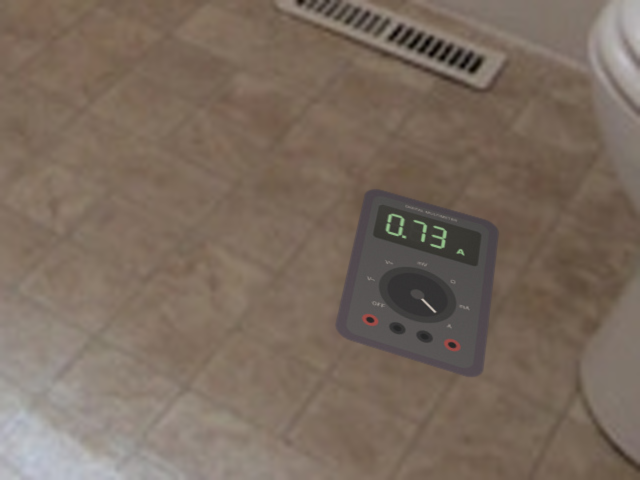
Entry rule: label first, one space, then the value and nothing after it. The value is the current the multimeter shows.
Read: 0.73 A
